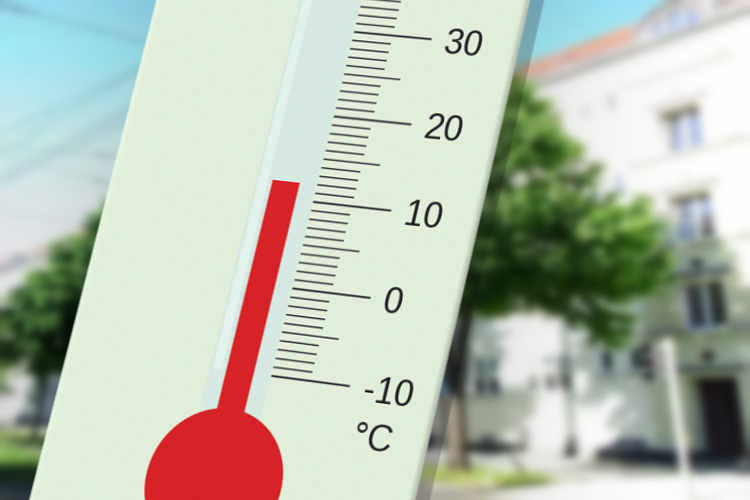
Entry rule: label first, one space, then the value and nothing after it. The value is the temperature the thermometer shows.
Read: 12 °C
